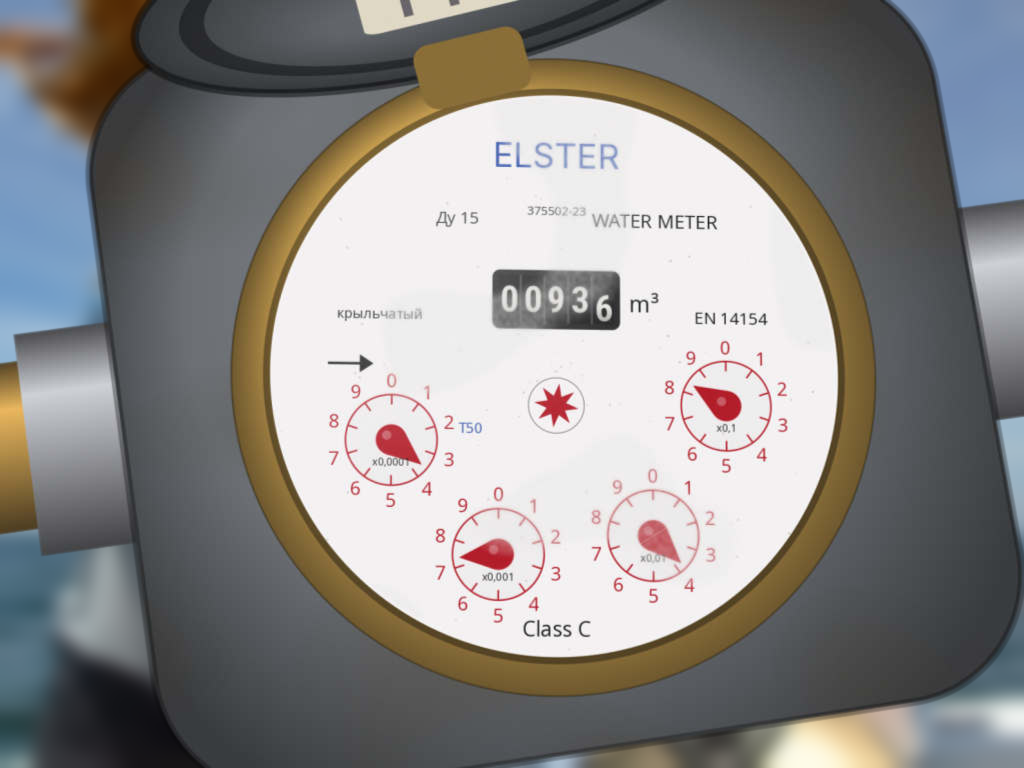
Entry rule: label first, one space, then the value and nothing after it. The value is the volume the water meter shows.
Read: 935.8373 m³
